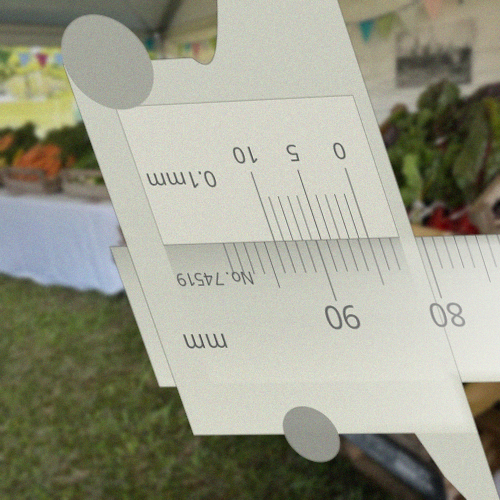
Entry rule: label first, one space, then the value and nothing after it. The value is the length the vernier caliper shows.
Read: 85.0 mm
